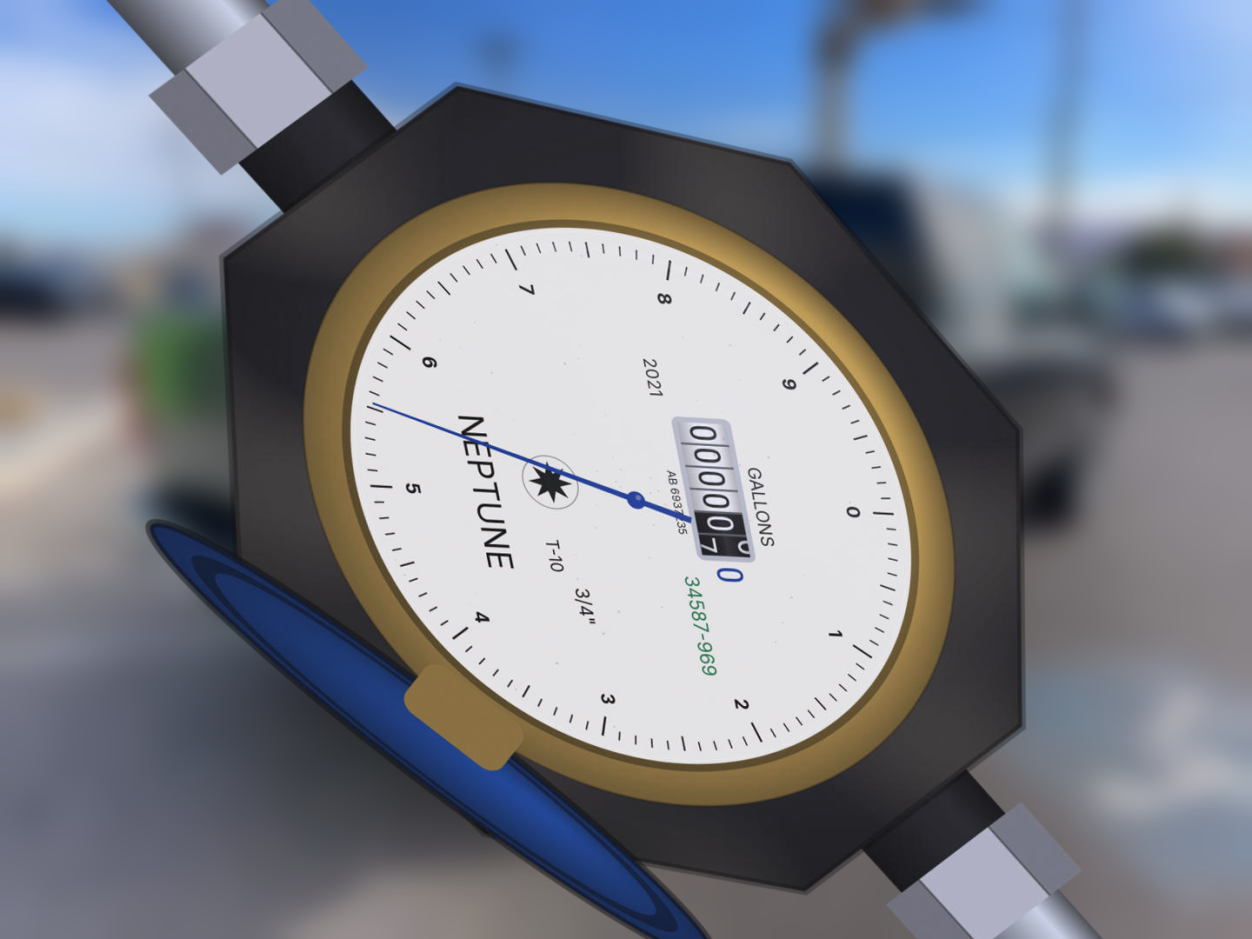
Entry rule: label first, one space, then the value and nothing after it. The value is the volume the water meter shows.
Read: 65.5 gal
